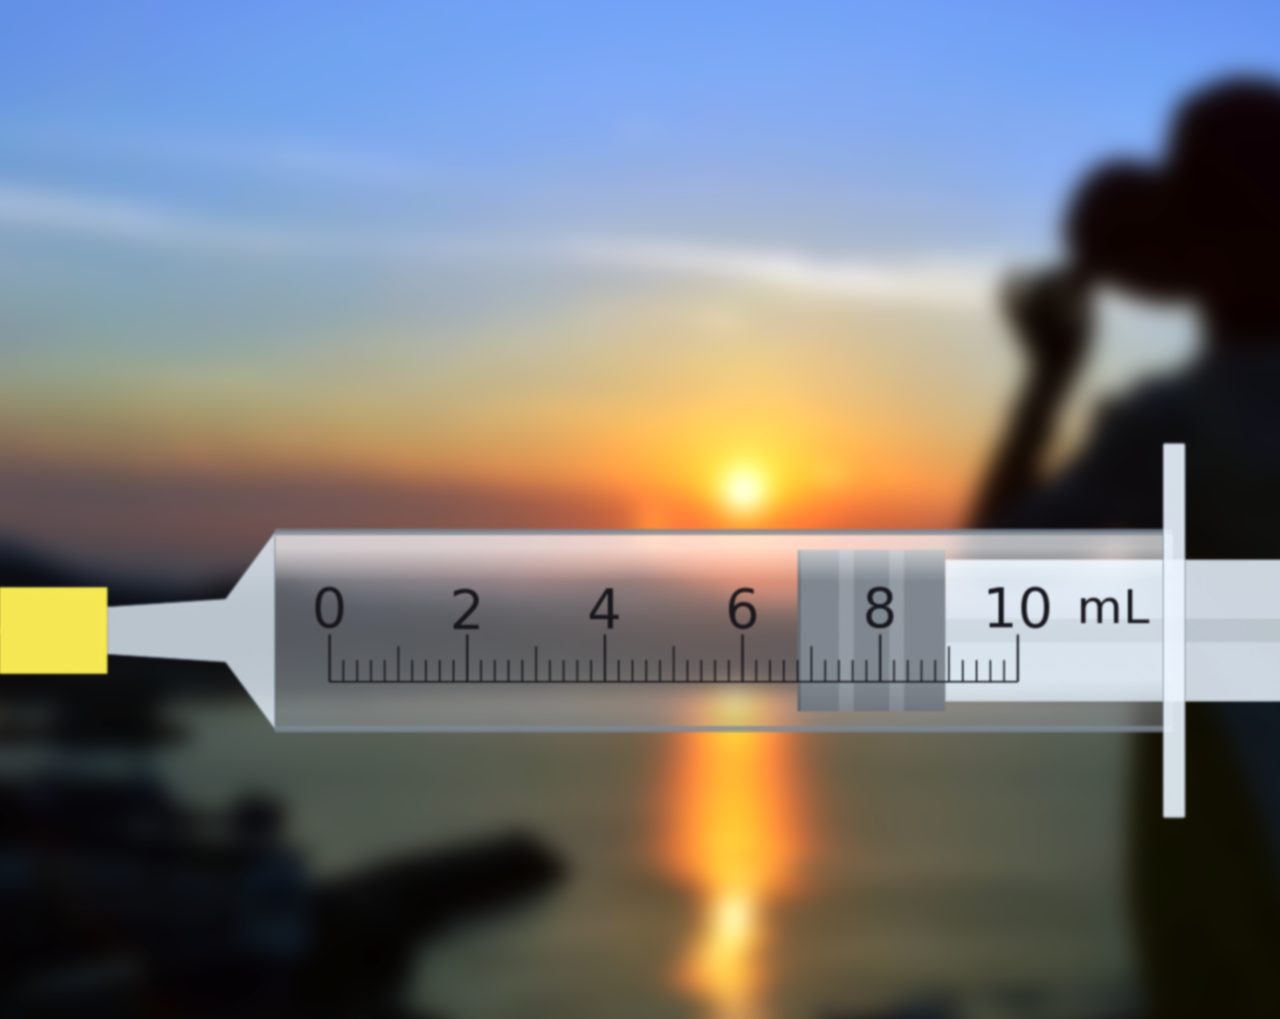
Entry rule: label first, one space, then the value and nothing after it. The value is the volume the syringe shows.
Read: 6.8 mL
